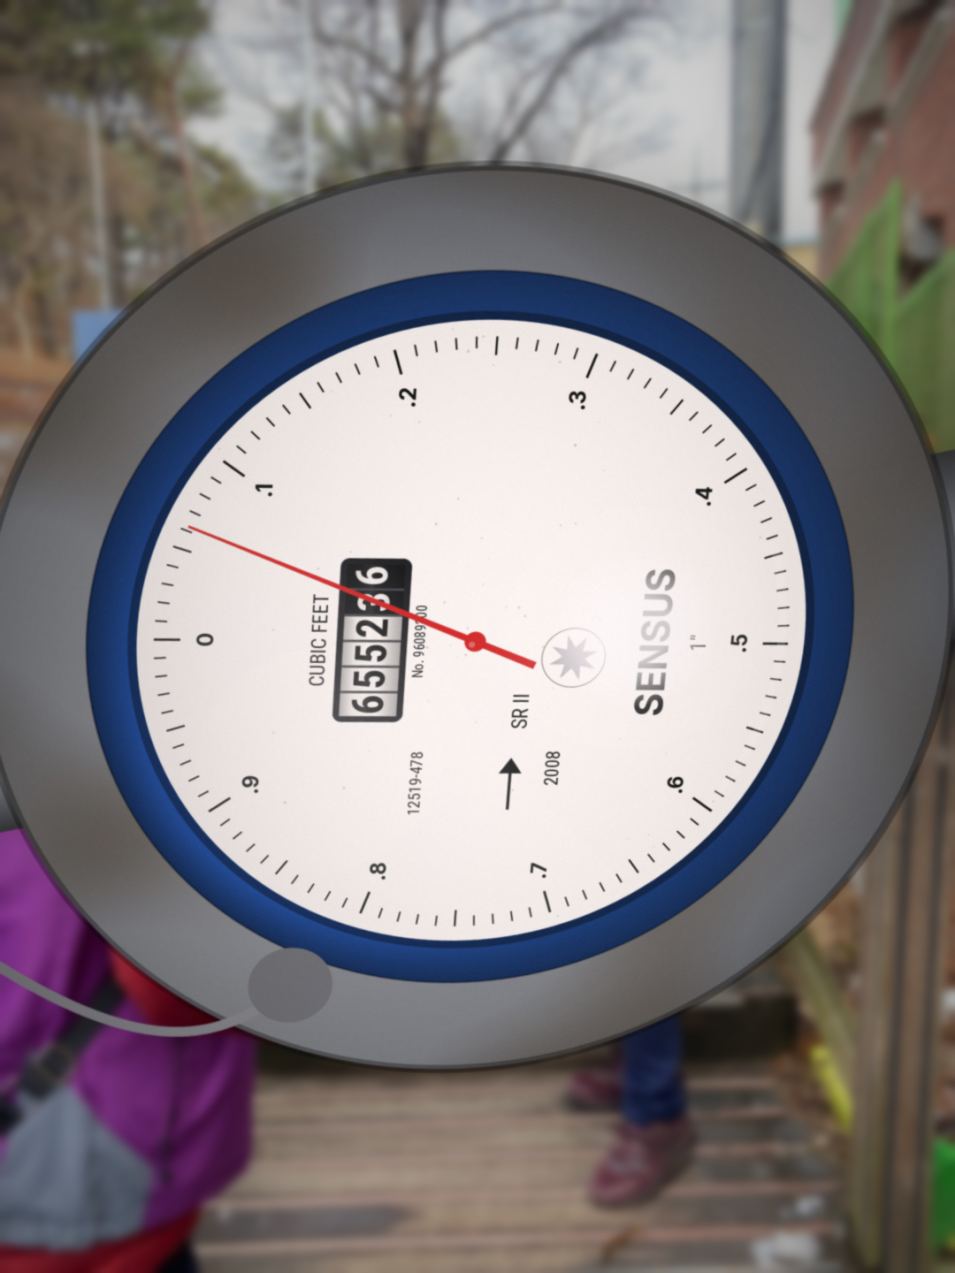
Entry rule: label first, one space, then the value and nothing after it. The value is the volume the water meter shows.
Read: 655236.06 ft³
